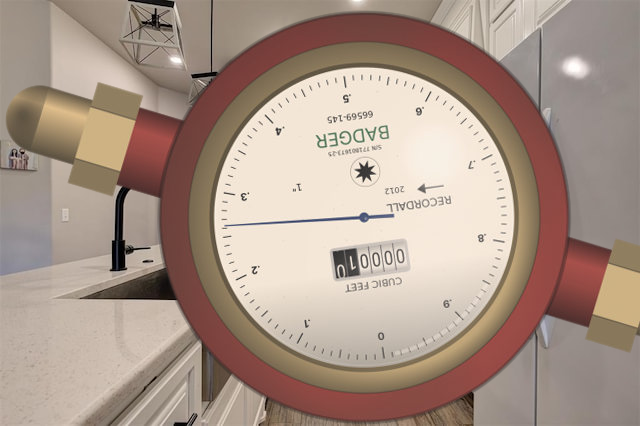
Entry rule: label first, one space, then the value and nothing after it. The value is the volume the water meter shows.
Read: 10.26 ft³
